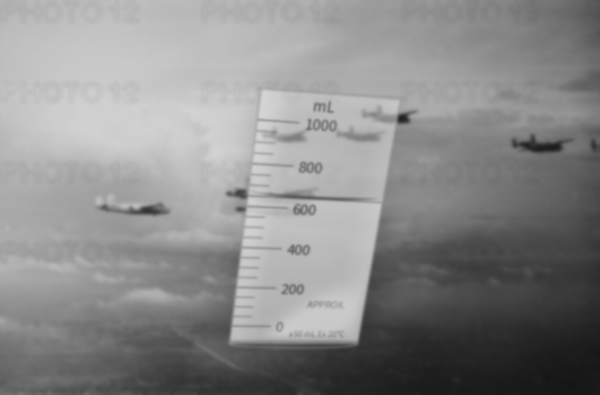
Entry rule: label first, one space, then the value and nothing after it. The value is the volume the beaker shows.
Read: 650 mL
